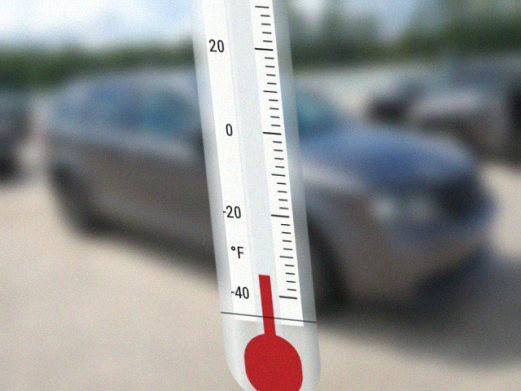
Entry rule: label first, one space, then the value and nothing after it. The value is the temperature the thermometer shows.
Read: -35 °F
